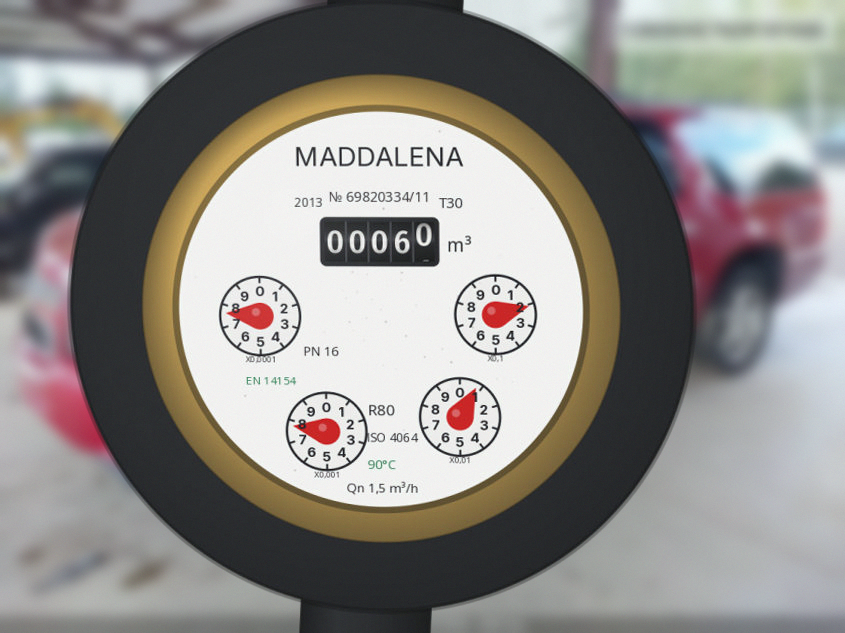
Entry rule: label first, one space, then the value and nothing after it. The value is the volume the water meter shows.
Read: 60.2077 m³
